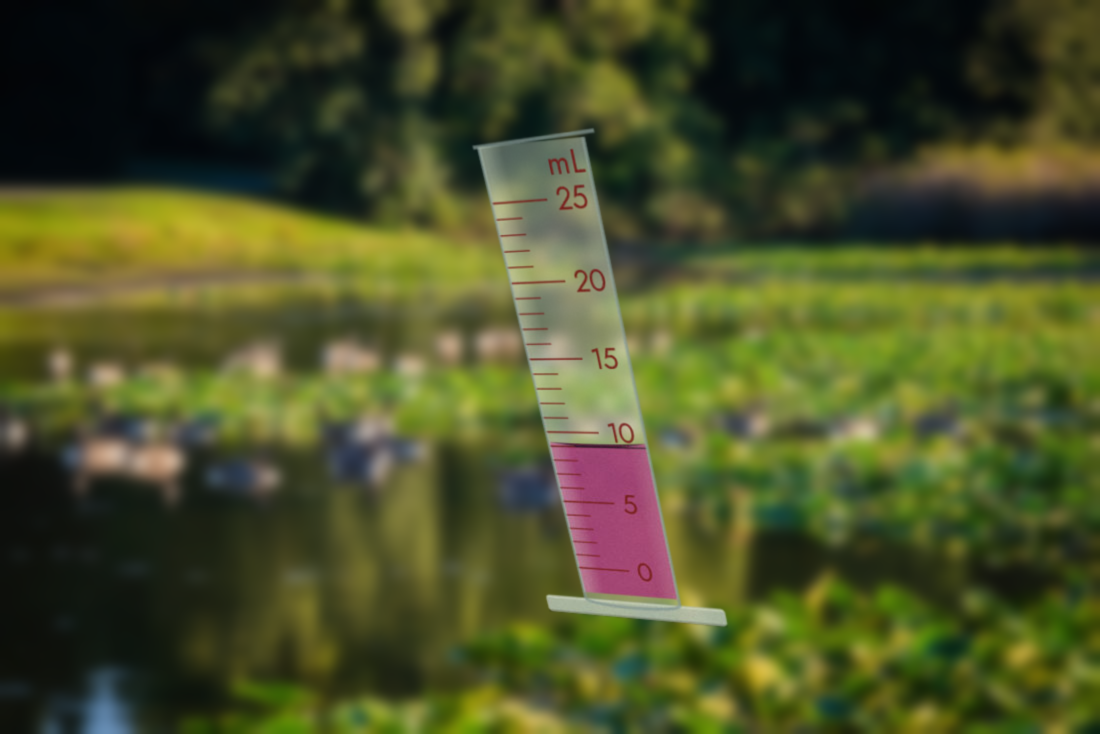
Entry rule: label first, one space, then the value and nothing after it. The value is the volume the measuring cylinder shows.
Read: 9 mL
